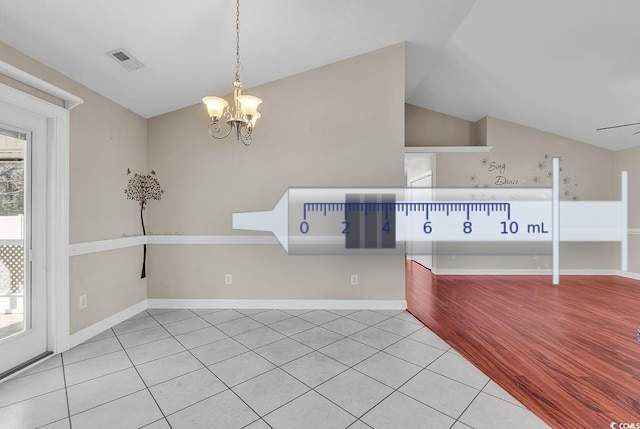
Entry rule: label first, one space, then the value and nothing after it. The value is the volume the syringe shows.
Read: 2 mL
